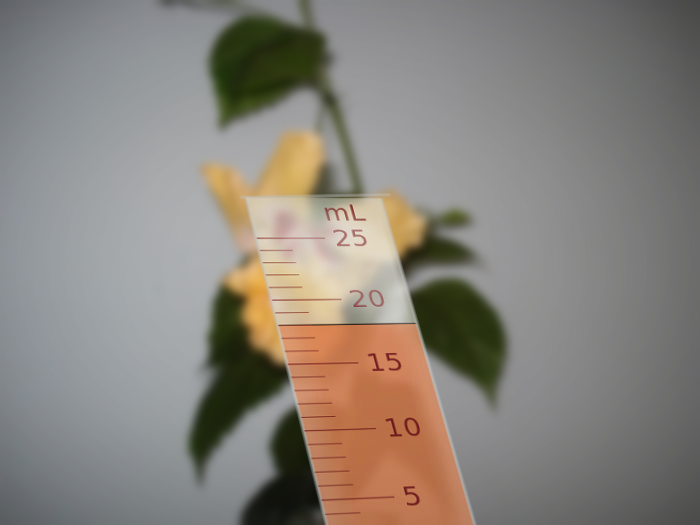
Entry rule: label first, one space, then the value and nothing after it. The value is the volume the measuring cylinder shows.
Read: 18 mL
